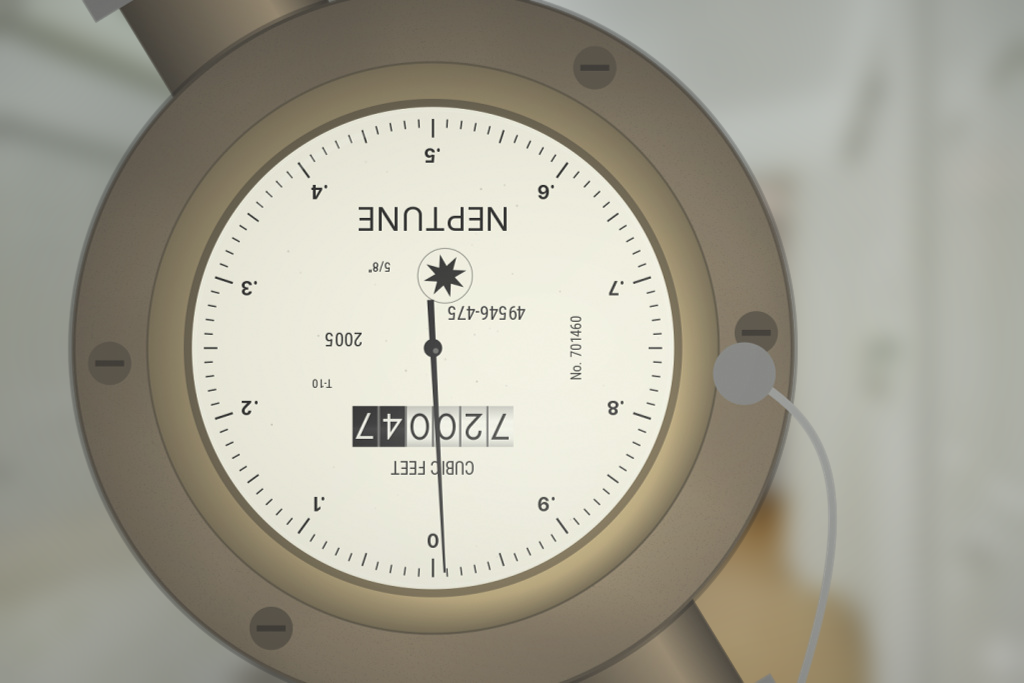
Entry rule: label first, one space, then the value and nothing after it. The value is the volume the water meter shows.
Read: 720046.99 ft³
